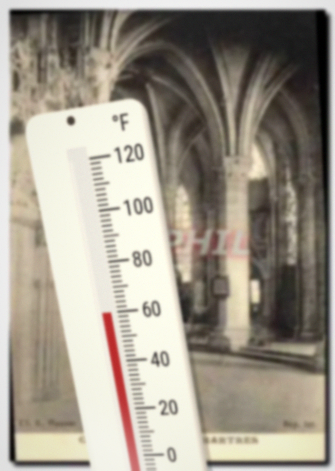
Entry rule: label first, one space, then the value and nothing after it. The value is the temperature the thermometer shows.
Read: 60 °F
